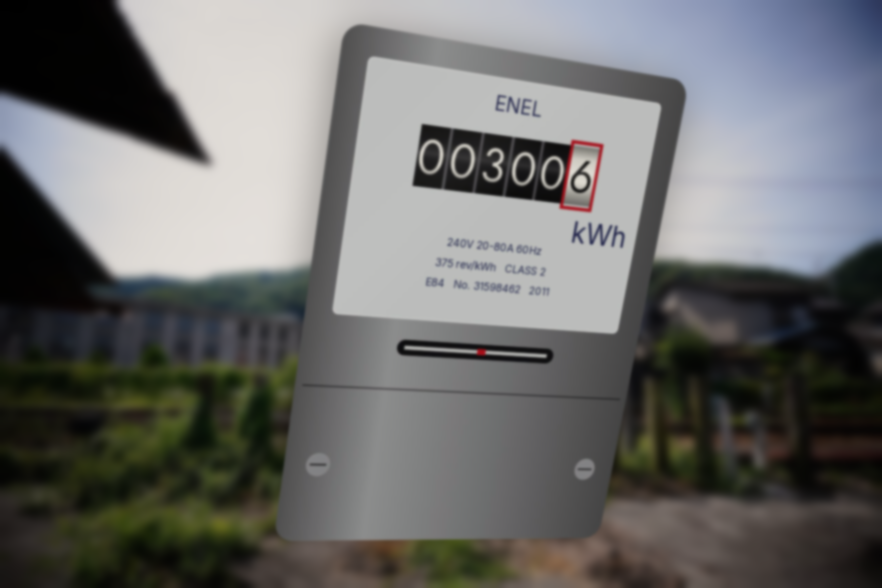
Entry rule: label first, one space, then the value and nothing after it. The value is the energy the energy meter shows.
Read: 300.6 kWh
